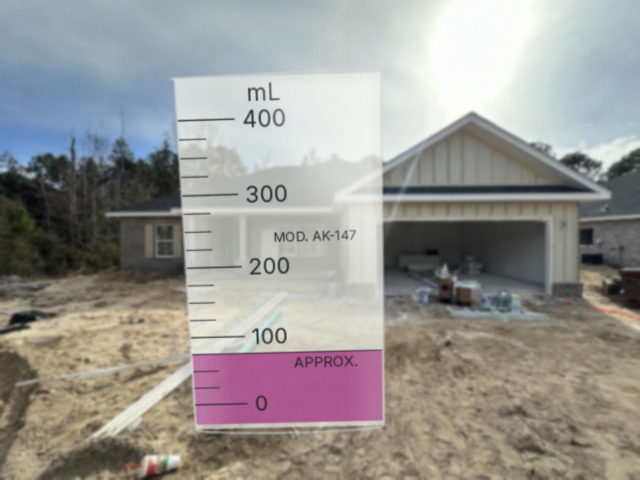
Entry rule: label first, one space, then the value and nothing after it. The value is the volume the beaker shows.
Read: 75 mL
